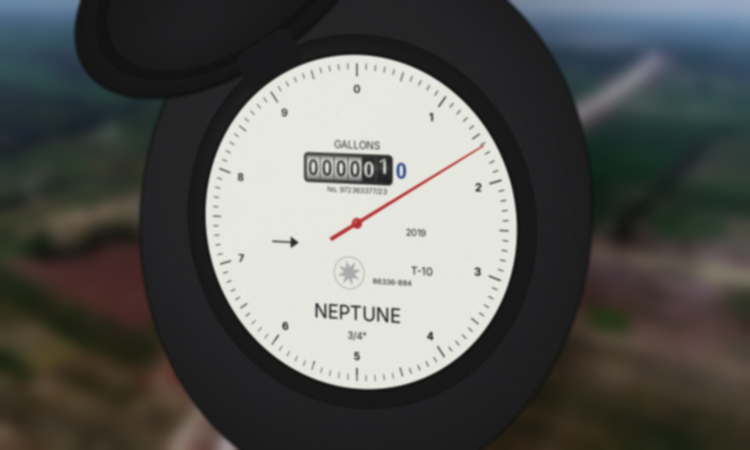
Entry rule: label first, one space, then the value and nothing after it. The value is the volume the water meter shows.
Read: 11.6 gal
